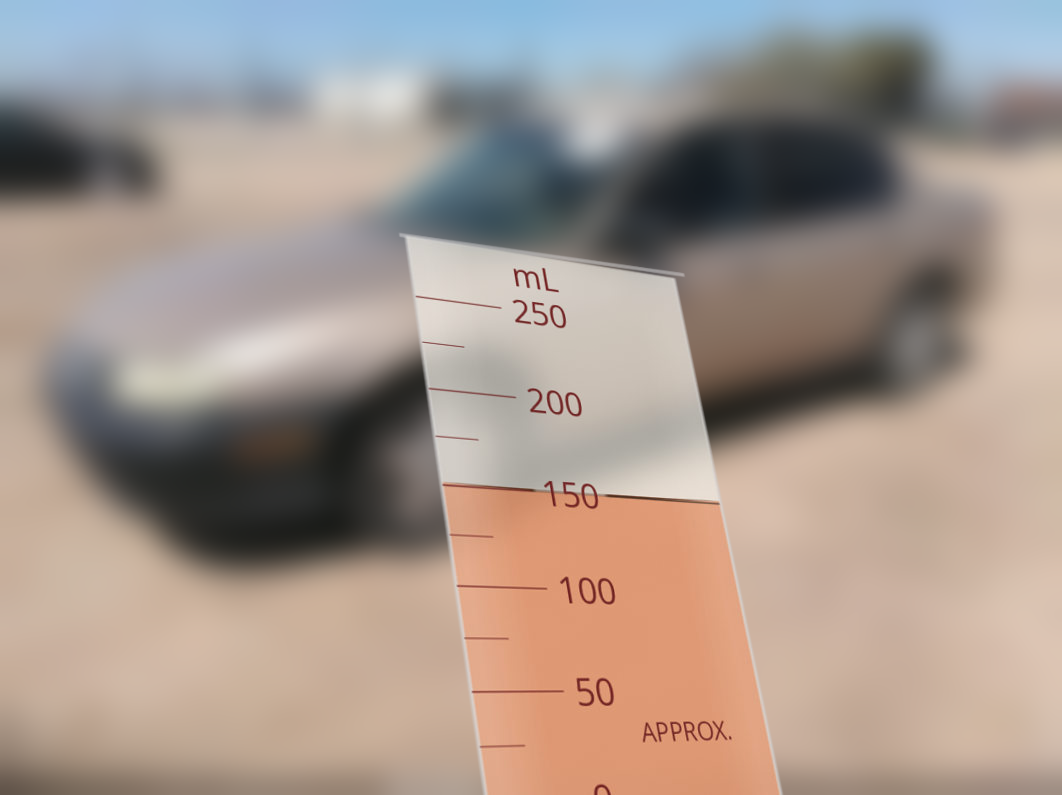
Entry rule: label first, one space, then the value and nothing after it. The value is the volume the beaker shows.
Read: 150 mL
